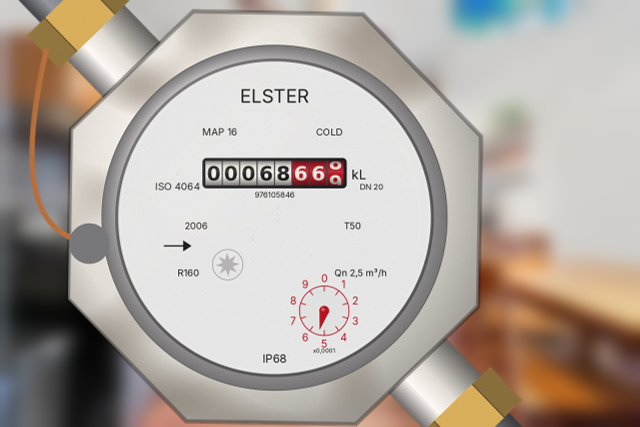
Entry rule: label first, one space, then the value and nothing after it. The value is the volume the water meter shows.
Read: 68.6685 kL
